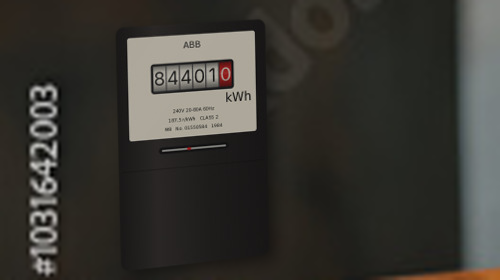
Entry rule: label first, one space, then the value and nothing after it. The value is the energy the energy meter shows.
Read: 84401.0 kWh
